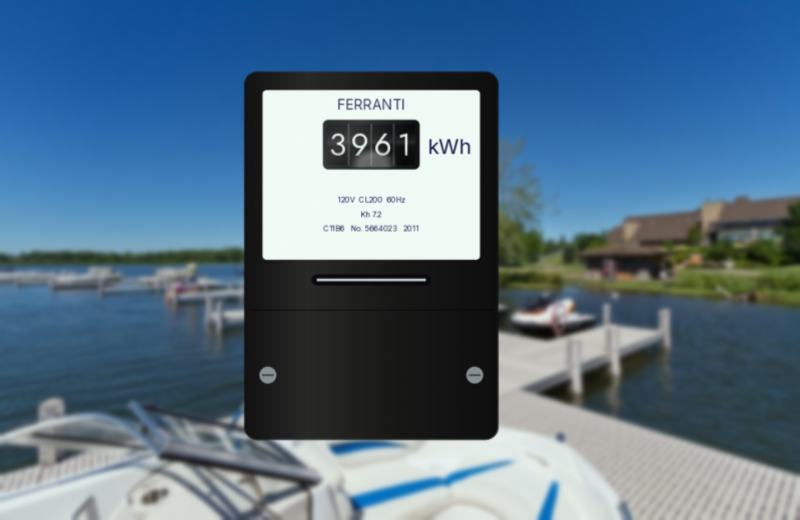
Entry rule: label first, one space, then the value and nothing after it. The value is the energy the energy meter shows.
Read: 3961 kWh
